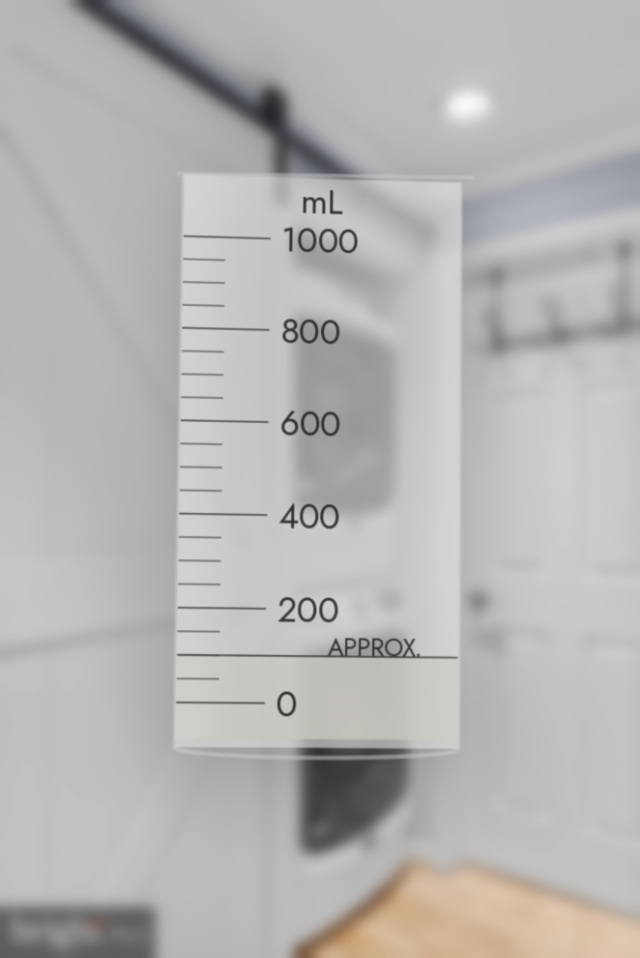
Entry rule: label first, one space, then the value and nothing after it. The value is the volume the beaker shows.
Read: 100 mL
